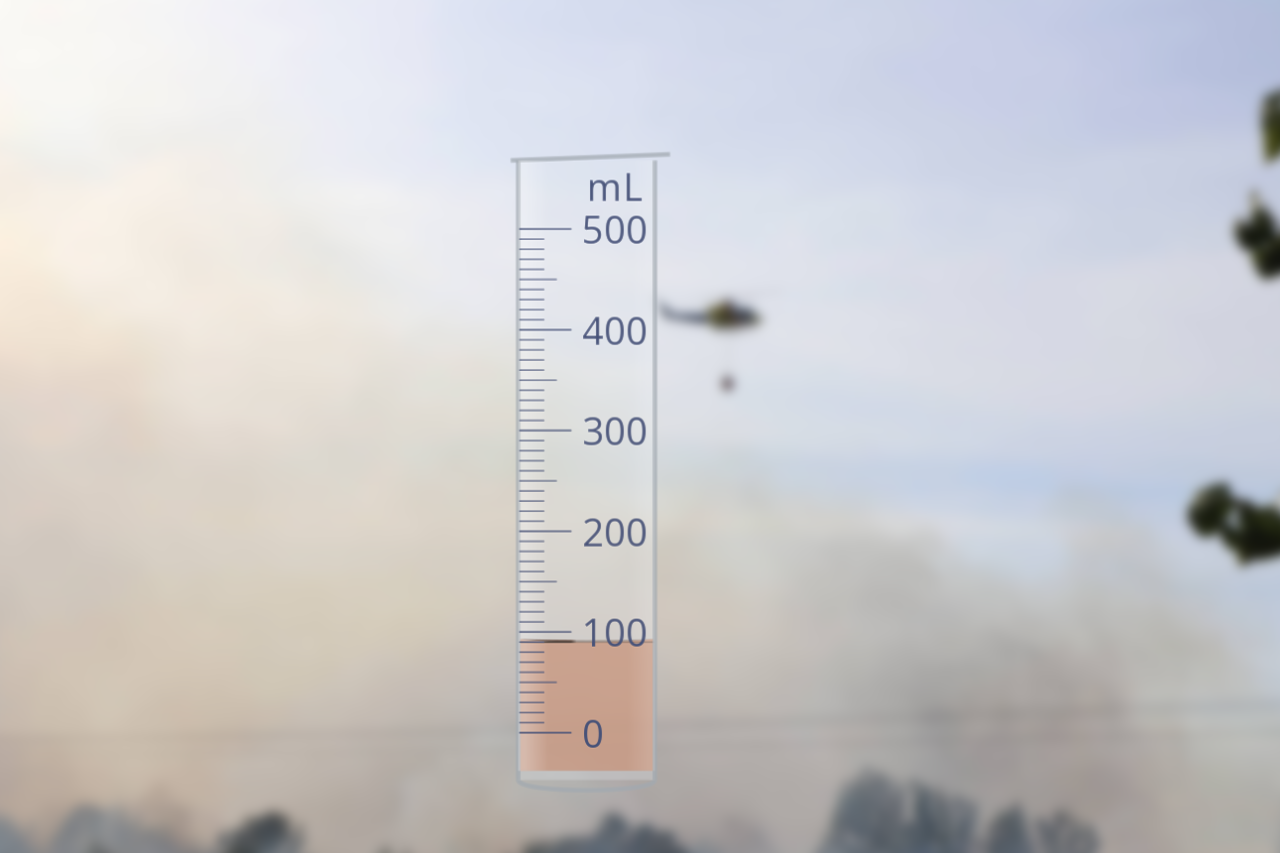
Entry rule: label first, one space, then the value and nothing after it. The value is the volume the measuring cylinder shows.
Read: 90 mL
